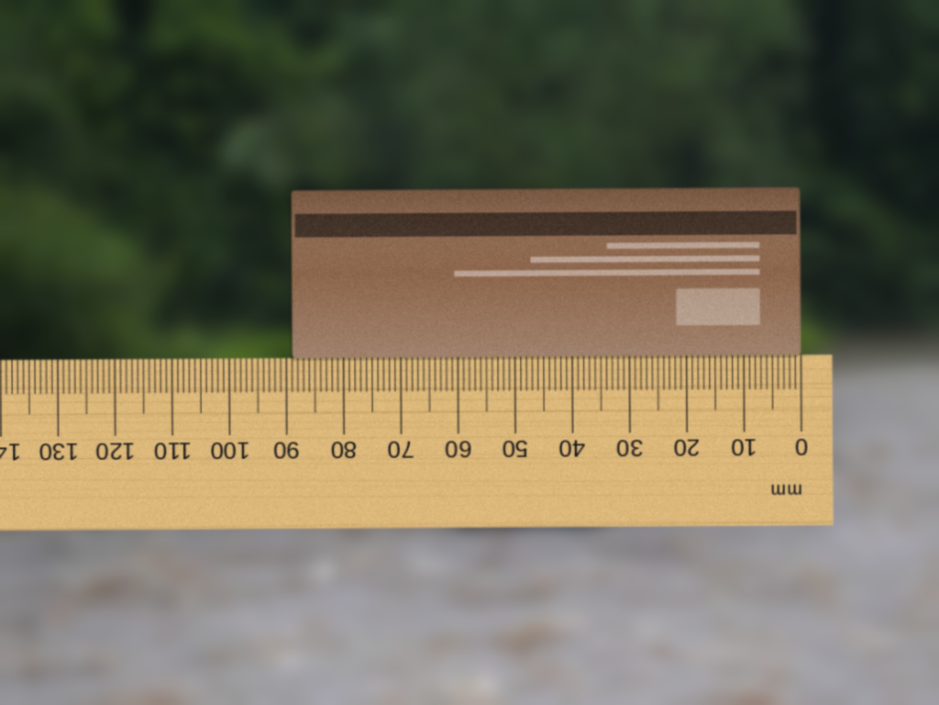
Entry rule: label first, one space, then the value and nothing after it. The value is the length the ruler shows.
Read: 89 mm
